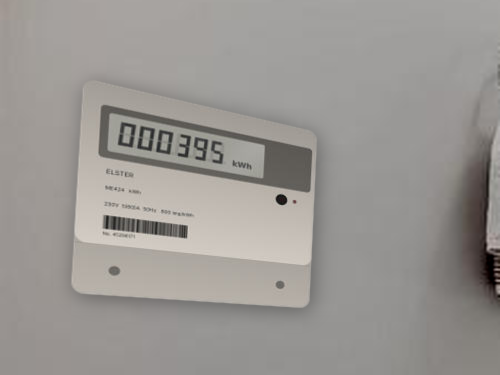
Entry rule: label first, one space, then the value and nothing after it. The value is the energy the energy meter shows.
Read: 395 kWh
